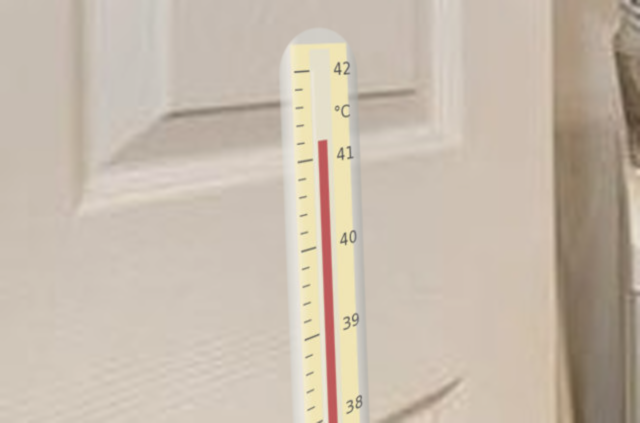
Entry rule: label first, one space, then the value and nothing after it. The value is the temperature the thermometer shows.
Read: 41.2 °C
